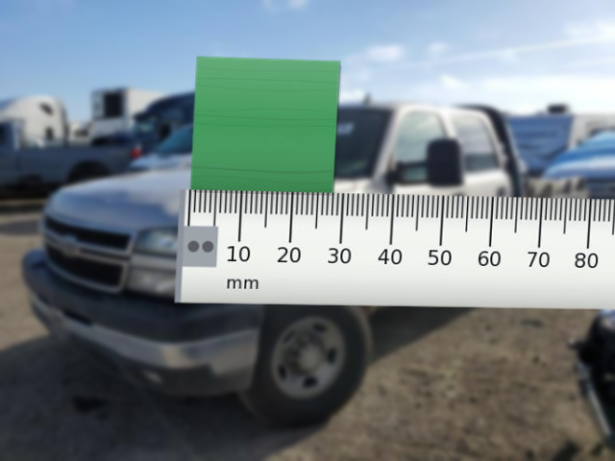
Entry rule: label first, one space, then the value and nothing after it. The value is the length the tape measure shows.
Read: 28 mm
